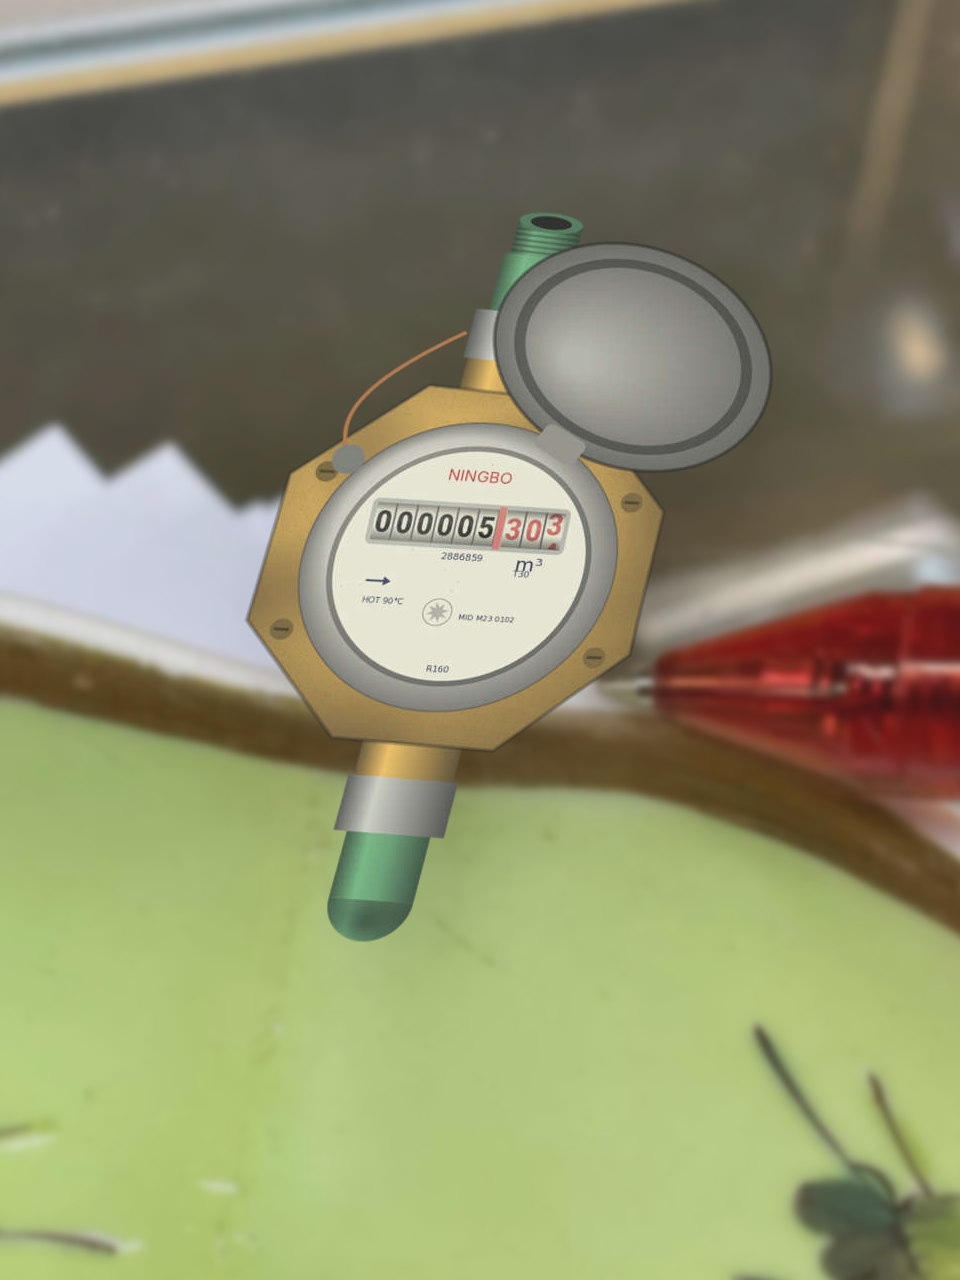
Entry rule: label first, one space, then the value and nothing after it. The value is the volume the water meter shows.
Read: 5.303 m³
